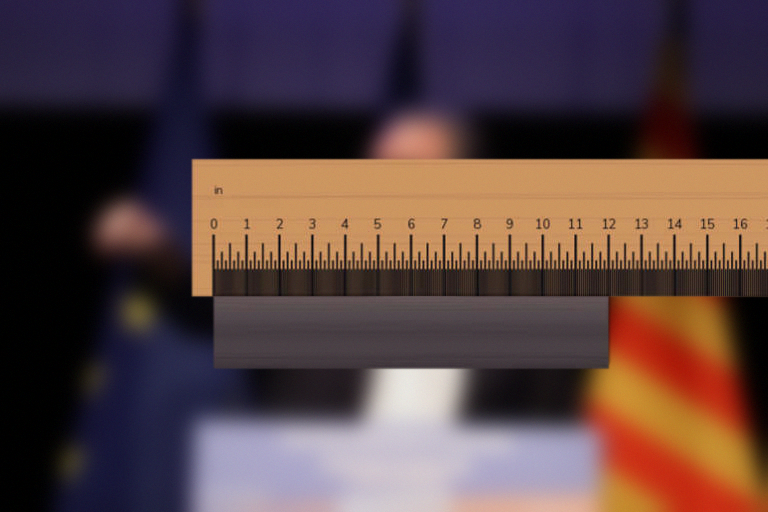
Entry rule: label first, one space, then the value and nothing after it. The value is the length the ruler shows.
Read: 12 in
